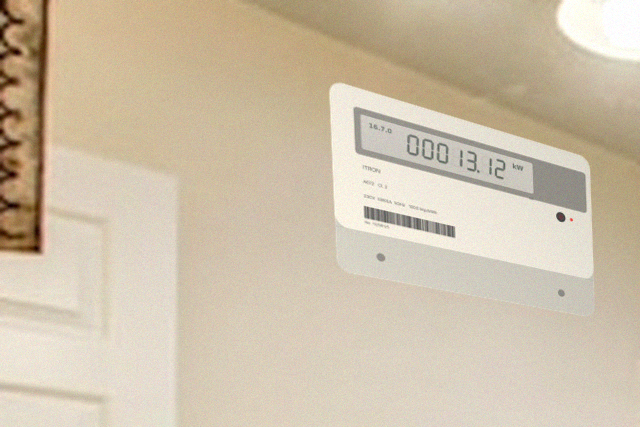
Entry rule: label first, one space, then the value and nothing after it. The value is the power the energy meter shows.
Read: 13.12 kW
